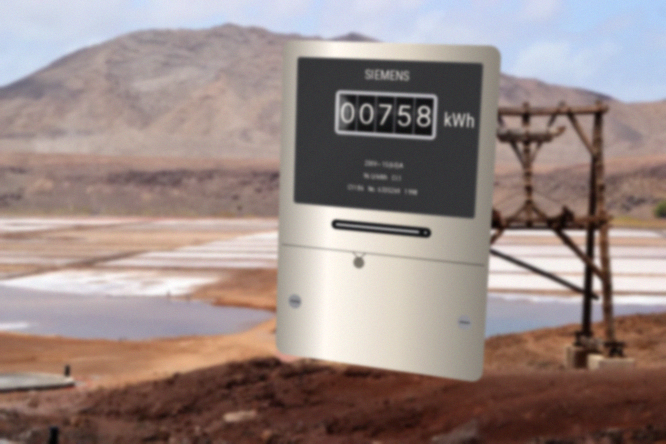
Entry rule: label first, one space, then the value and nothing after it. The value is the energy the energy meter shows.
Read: 758 kWh
